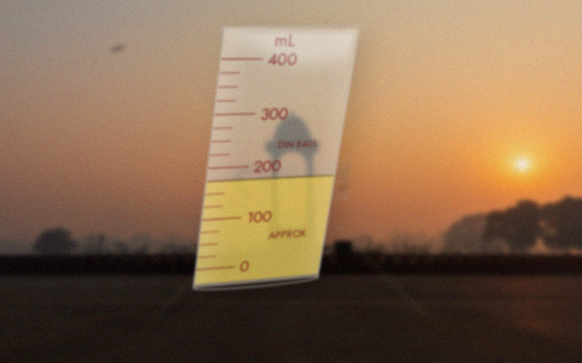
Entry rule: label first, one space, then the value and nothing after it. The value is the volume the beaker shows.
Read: 175 mL
